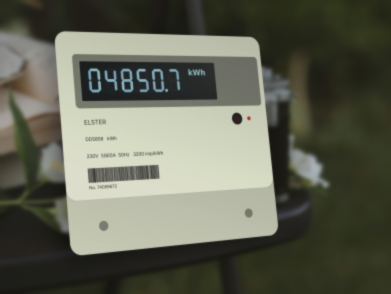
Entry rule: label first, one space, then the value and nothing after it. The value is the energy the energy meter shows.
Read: 4850.7 kWh
